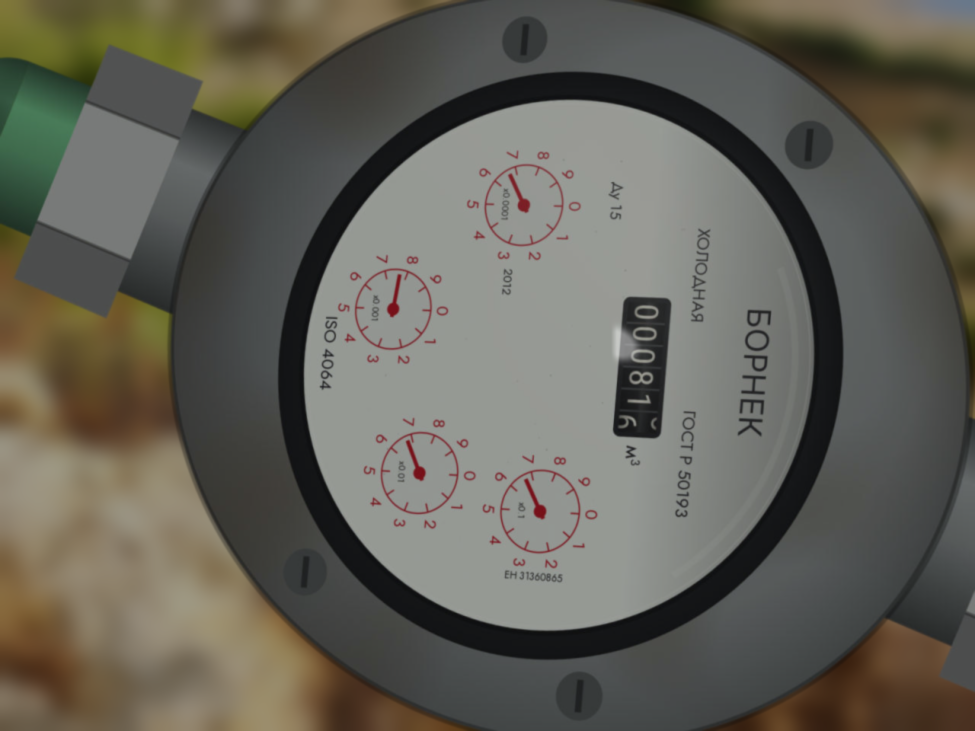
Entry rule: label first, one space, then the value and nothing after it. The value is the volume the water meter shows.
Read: 815.6676 m³
